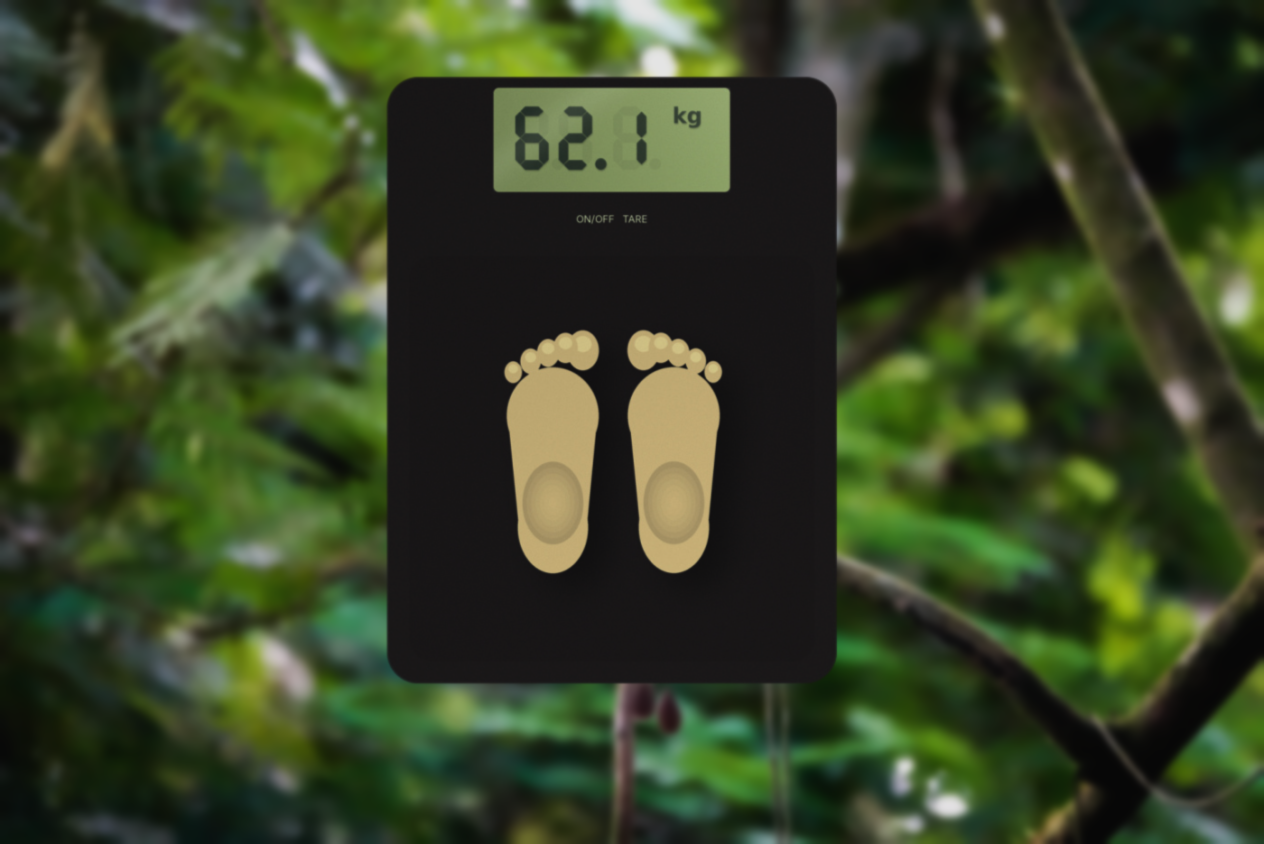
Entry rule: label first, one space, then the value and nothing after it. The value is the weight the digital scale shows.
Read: 62.1 kg
